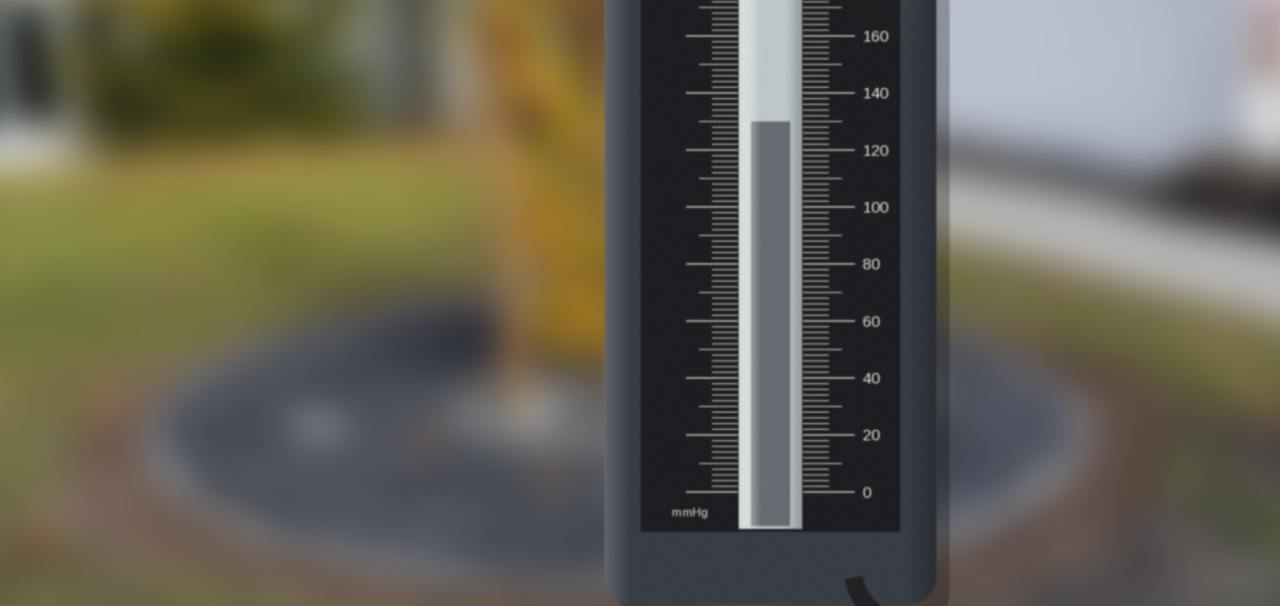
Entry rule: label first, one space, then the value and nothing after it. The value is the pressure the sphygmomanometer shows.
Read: 130 mmHg
